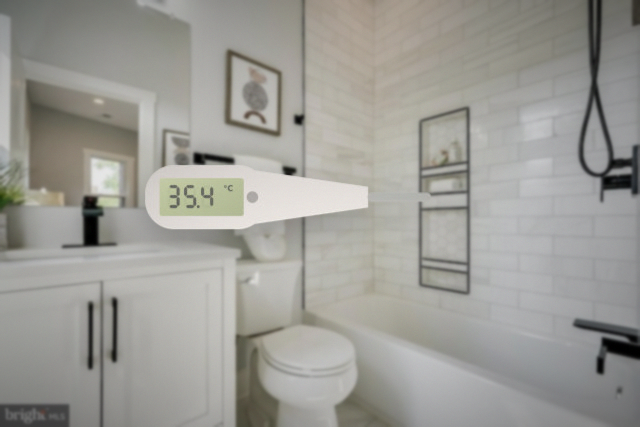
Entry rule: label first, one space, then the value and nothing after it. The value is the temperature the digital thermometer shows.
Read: 35.4 °C
